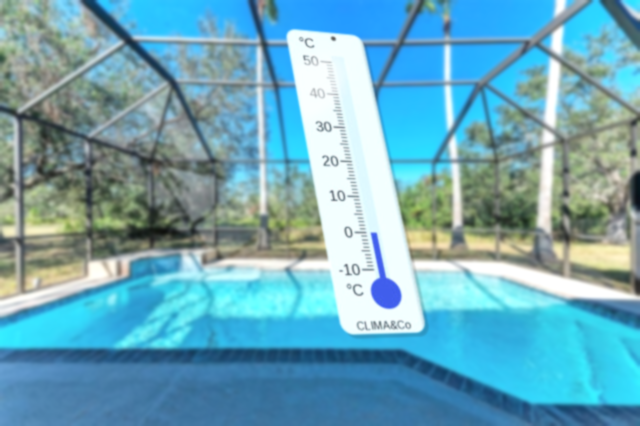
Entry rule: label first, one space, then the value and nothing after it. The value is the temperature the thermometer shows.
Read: 0 °C
